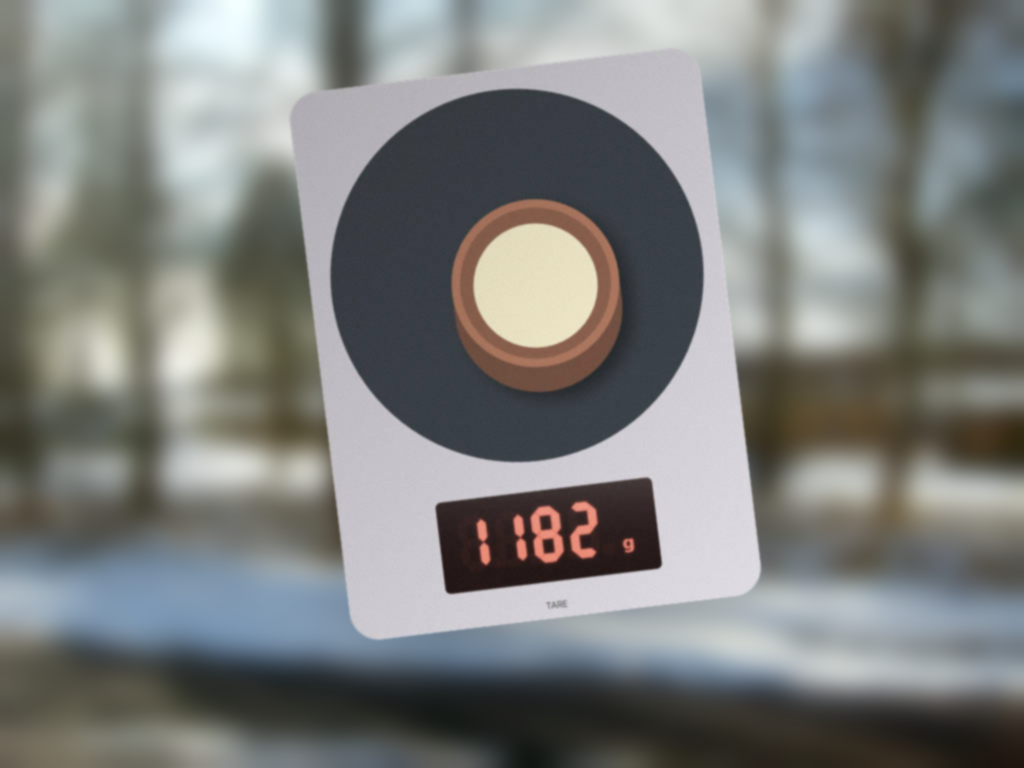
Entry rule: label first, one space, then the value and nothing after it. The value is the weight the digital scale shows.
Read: 1182 g
